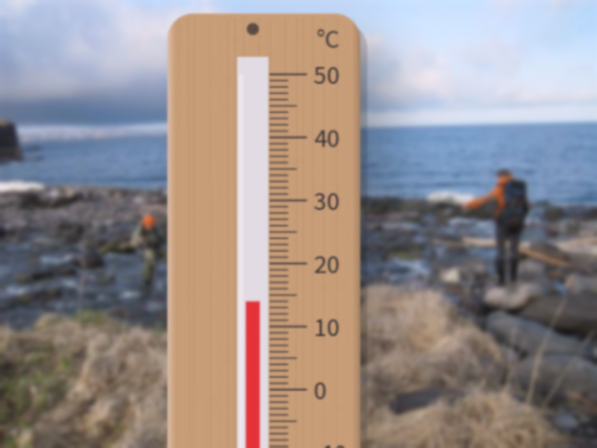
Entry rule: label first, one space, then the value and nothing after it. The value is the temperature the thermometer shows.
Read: 14 °C
